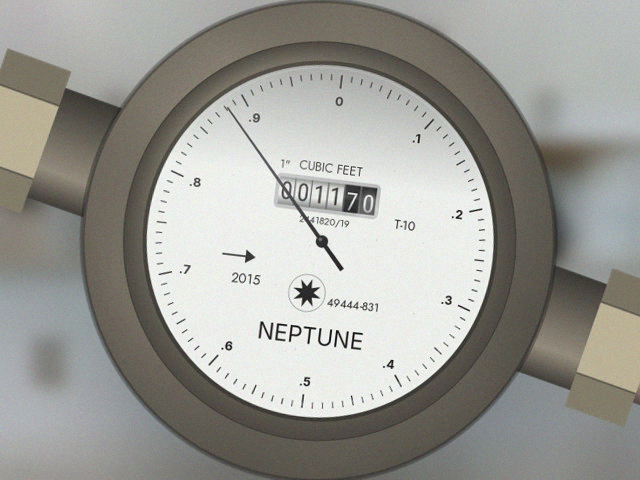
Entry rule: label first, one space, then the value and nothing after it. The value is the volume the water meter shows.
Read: 1169.88 ft³
